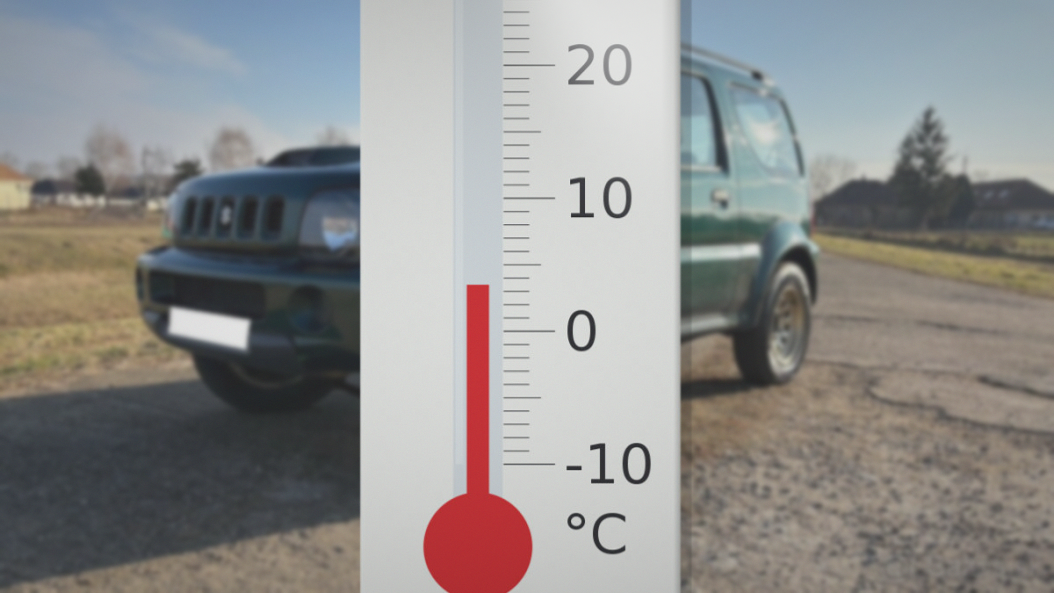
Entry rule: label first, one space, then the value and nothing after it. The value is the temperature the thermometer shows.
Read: 3.5 °C
